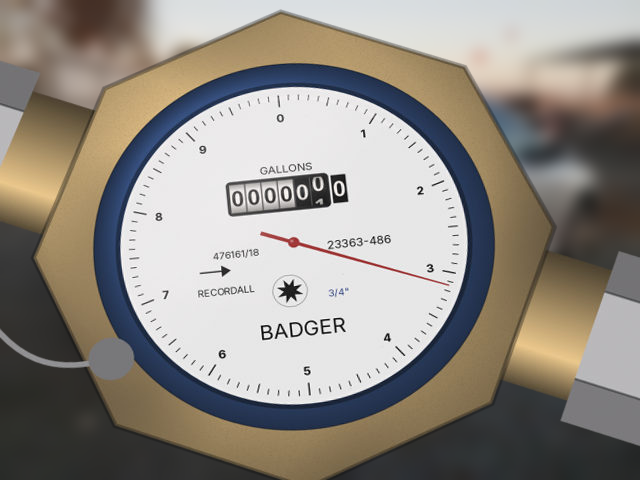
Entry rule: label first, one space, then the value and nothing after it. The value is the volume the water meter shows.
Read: 3.1 gal
